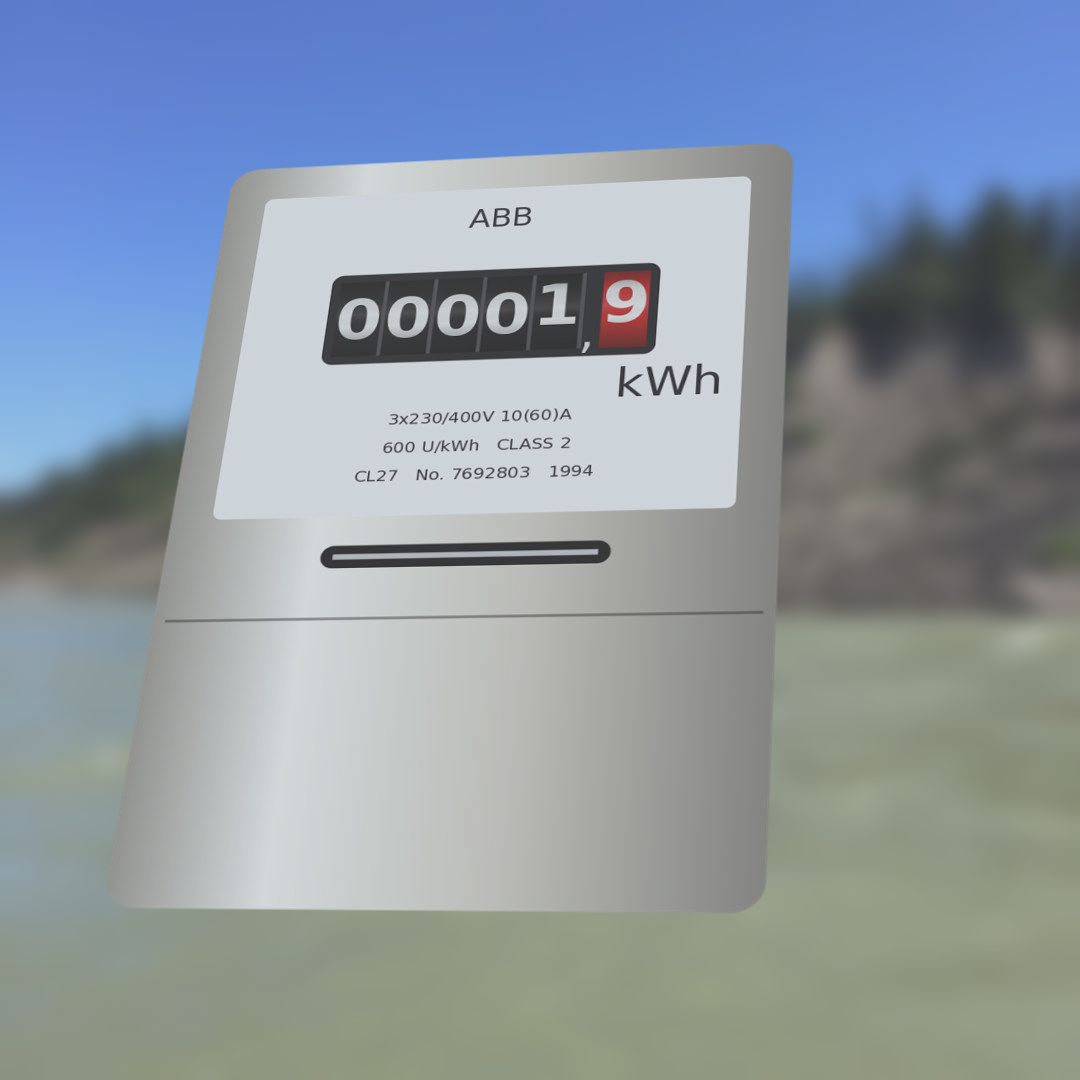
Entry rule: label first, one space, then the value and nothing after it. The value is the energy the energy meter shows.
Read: 1.9 kWh
